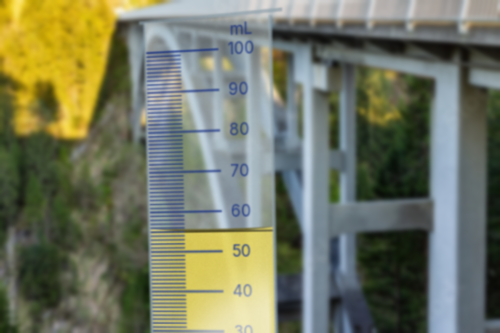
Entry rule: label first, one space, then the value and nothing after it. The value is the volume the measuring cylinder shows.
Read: 55 mL
